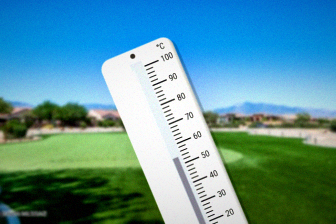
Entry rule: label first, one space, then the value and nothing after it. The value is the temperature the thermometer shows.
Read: 54 °C
